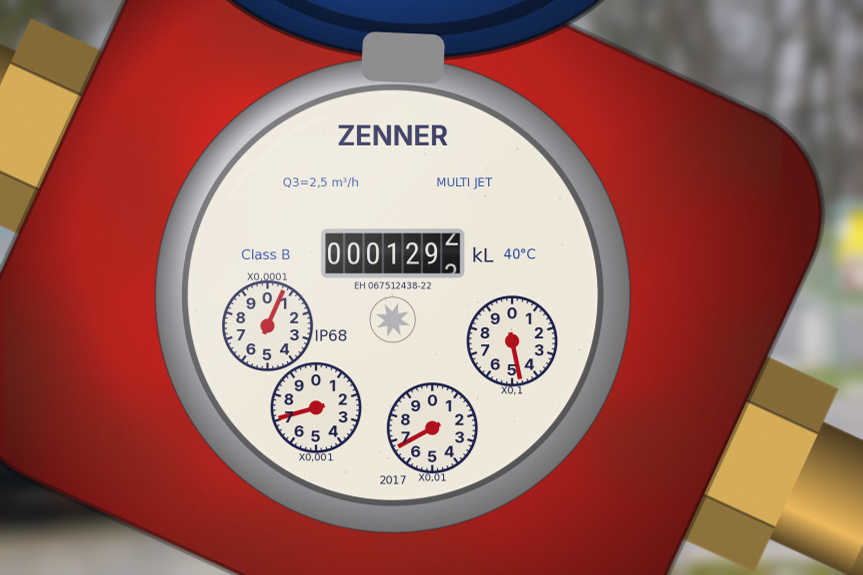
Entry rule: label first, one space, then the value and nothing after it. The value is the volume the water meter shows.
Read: 1292.4670 kL
